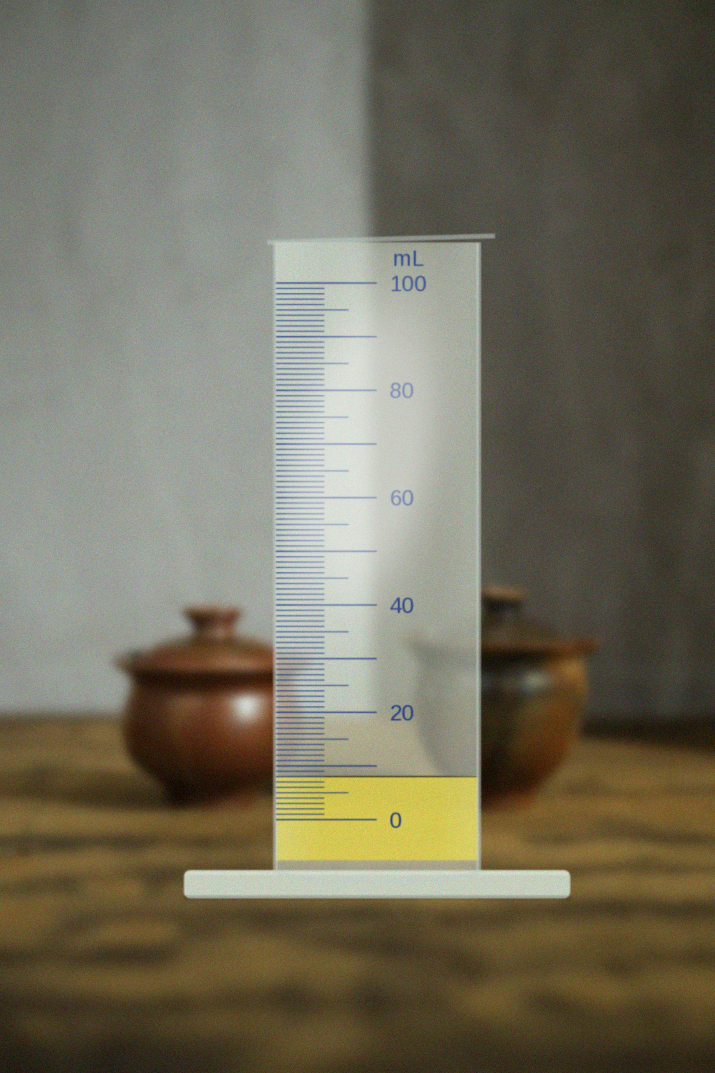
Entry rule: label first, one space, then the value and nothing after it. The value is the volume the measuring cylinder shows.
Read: 8 mL
